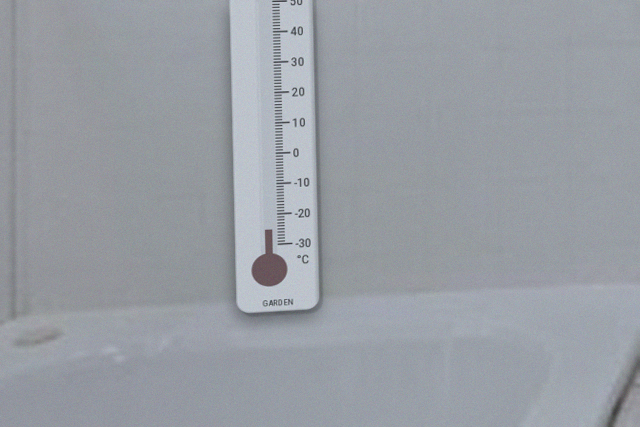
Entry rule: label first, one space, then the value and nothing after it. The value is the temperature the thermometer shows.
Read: -25 °C
